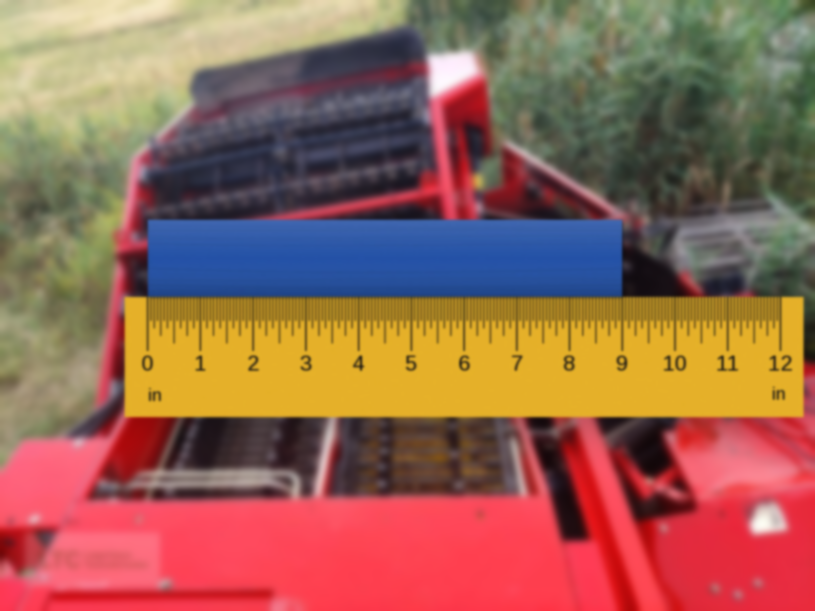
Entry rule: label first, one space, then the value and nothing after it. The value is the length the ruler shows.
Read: 9 in
